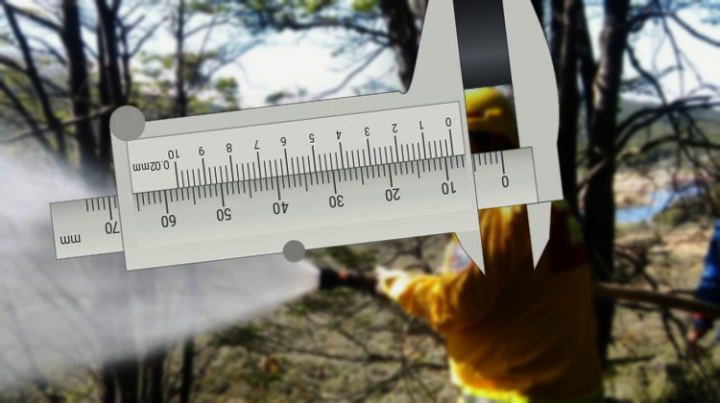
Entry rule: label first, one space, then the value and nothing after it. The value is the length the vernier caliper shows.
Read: 8.6 mm
